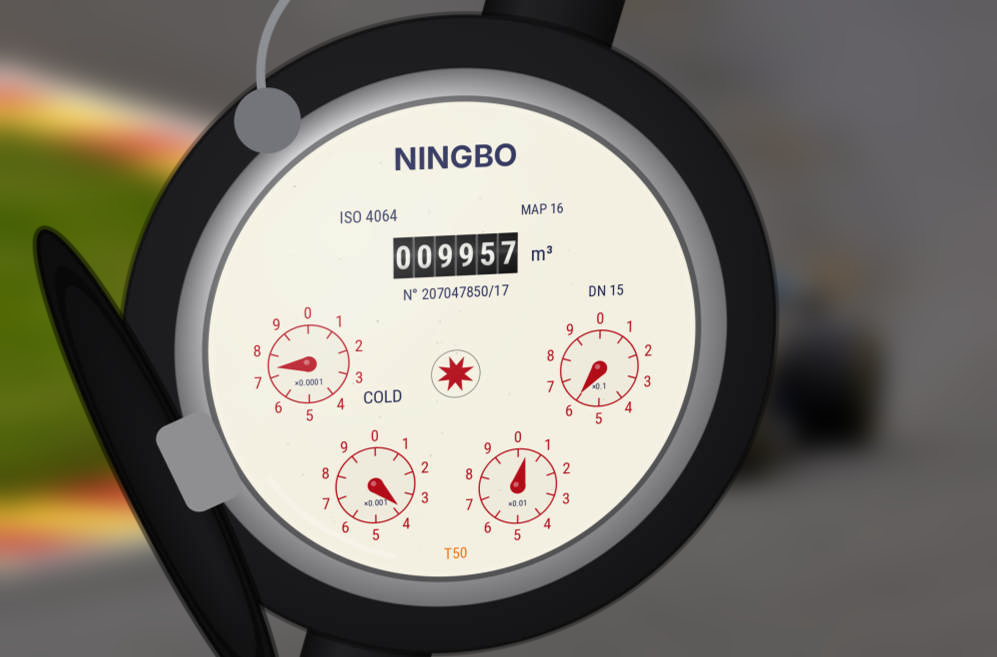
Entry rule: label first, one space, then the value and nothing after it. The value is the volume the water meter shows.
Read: 9957.6037 m³
